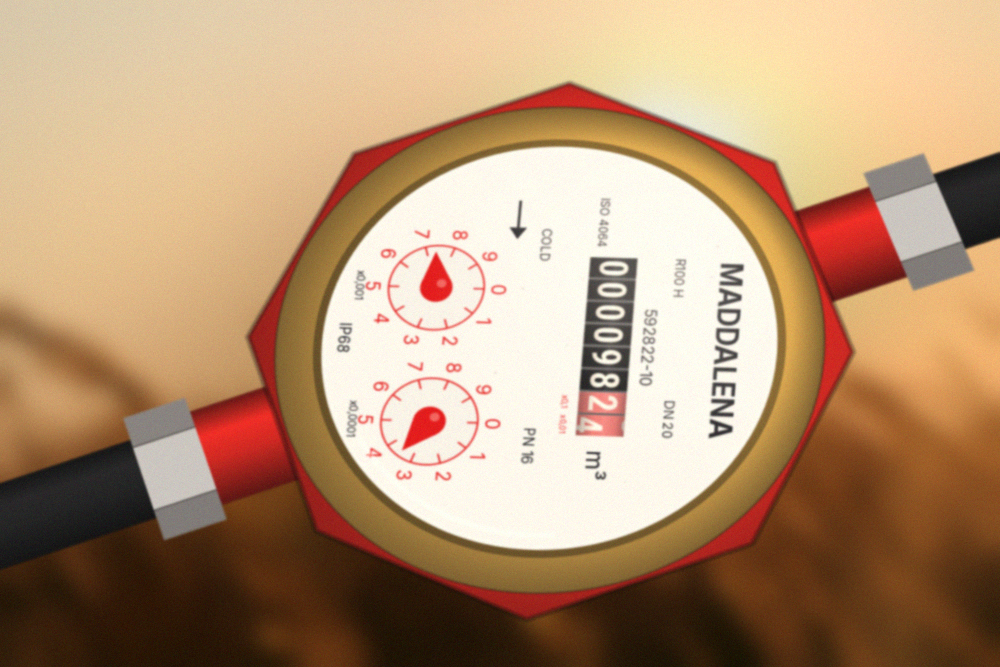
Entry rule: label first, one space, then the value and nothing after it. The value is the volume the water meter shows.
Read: 98.2373 m³
